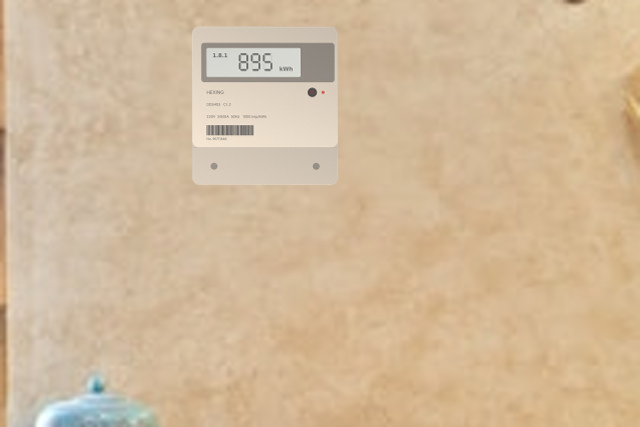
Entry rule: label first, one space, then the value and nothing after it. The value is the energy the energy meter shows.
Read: 895 kWh
